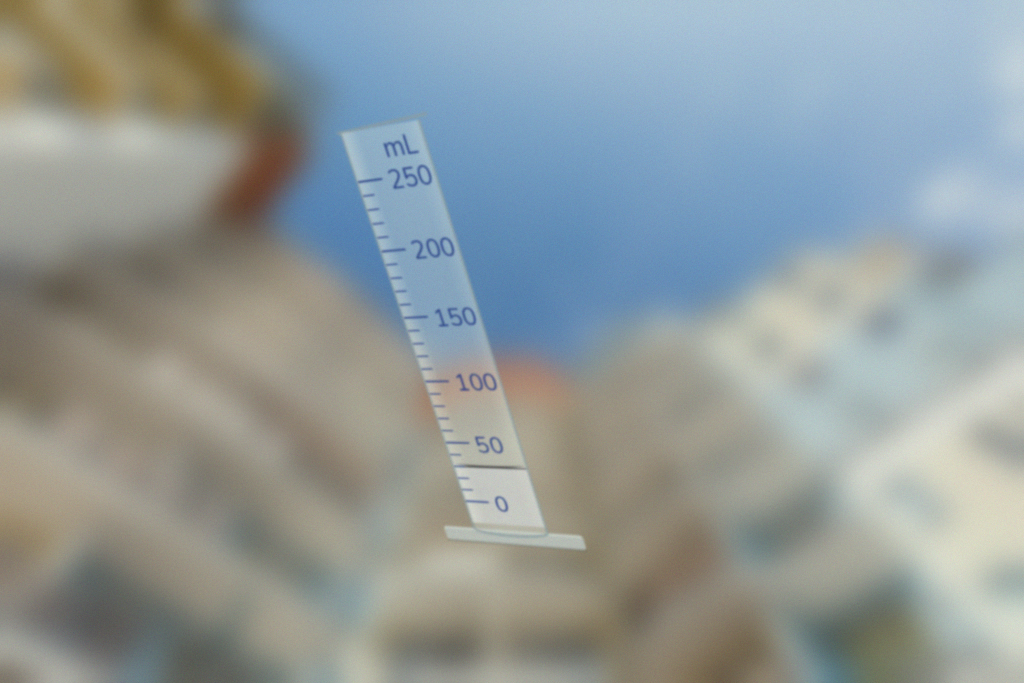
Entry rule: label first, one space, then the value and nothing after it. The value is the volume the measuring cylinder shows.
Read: 30 mL
